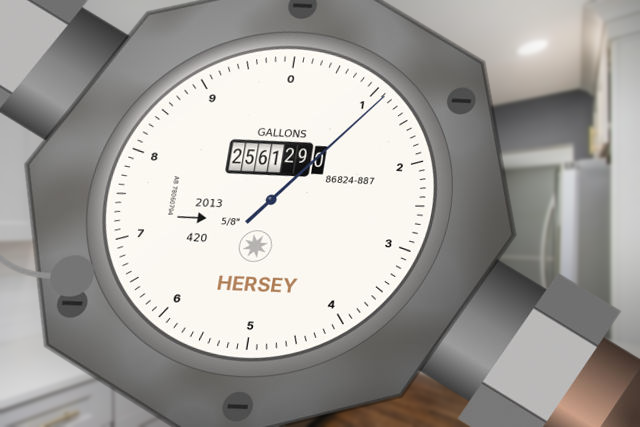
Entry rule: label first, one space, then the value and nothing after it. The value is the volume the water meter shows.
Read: 2561291.1 gal
